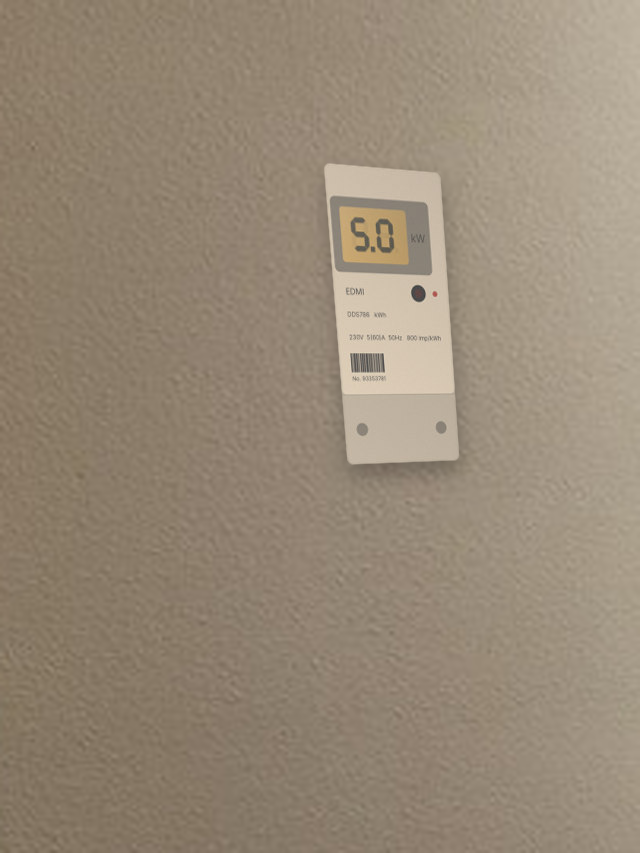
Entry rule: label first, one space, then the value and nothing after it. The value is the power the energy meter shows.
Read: 5.0 kW
